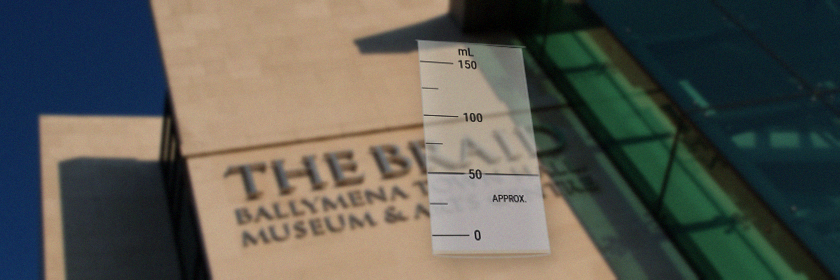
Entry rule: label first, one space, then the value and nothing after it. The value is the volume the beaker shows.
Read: 50 mL
